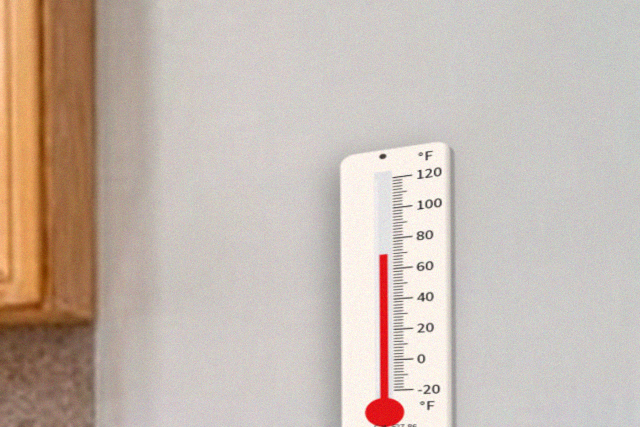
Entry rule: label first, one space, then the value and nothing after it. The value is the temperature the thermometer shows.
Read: 70 °F
